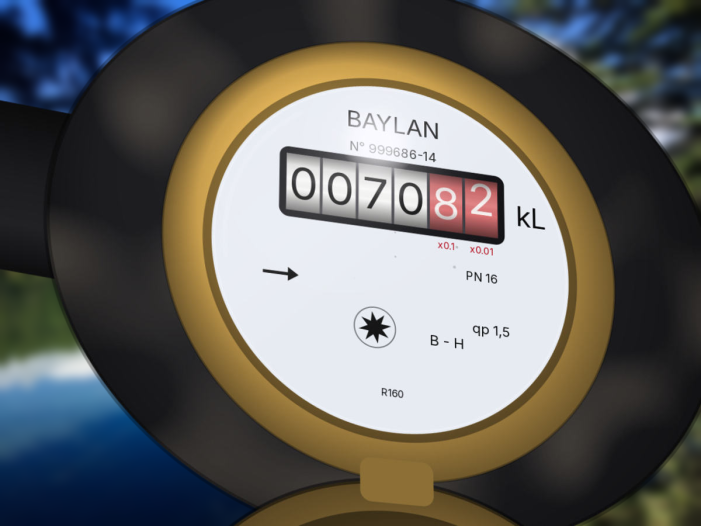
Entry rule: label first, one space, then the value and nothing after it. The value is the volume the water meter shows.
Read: 70.82 kL
